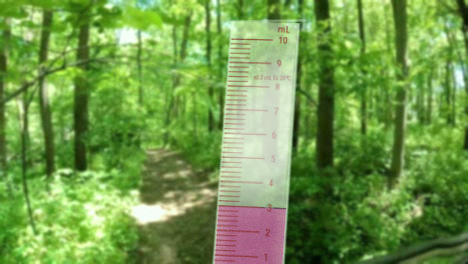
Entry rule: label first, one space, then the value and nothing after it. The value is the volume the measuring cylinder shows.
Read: 3 mL
